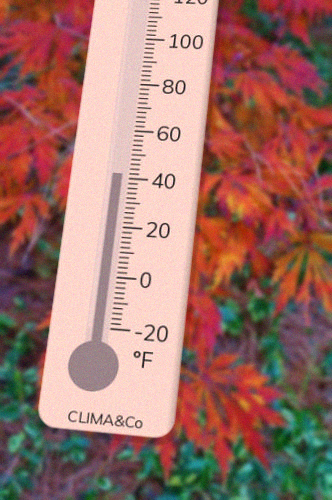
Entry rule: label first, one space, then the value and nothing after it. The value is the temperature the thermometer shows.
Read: 42 °F
